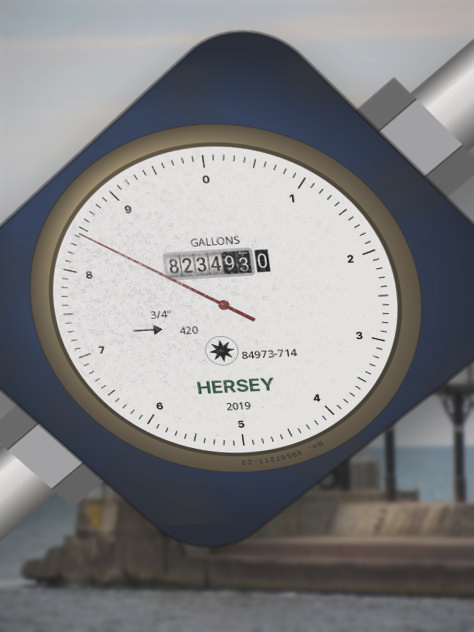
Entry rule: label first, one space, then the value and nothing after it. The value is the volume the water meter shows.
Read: 8234928.4 gal
